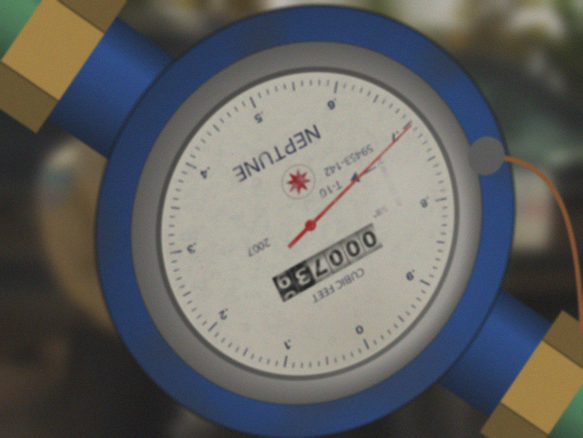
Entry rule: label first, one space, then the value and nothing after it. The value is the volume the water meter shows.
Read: 738.70 ft³
